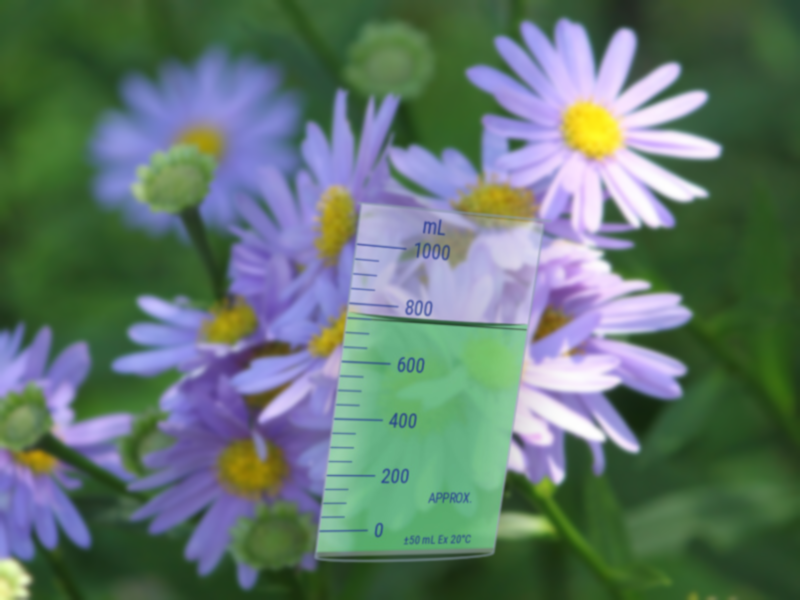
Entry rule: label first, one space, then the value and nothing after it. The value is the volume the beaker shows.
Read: 750 mL
